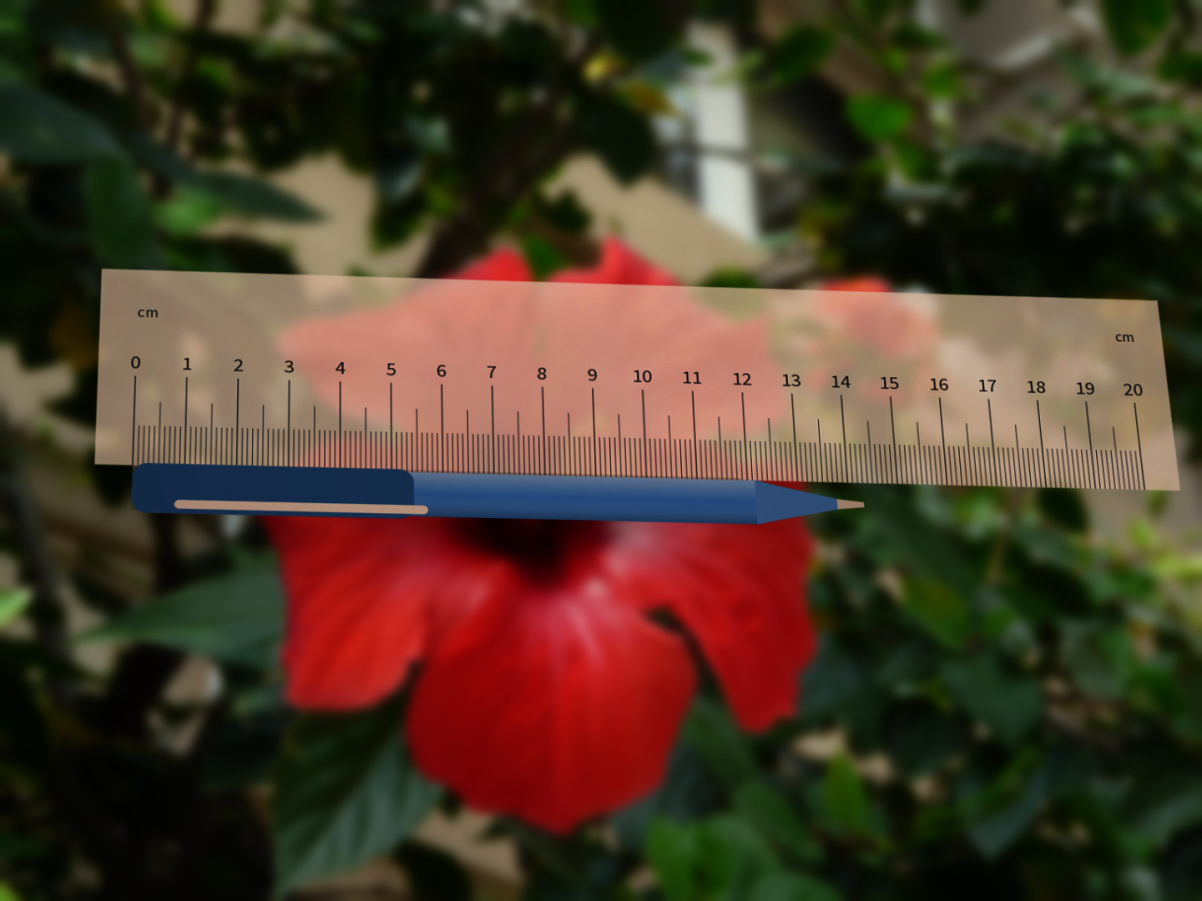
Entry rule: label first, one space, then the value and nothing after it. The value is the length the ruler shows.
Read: 14.3 cm
